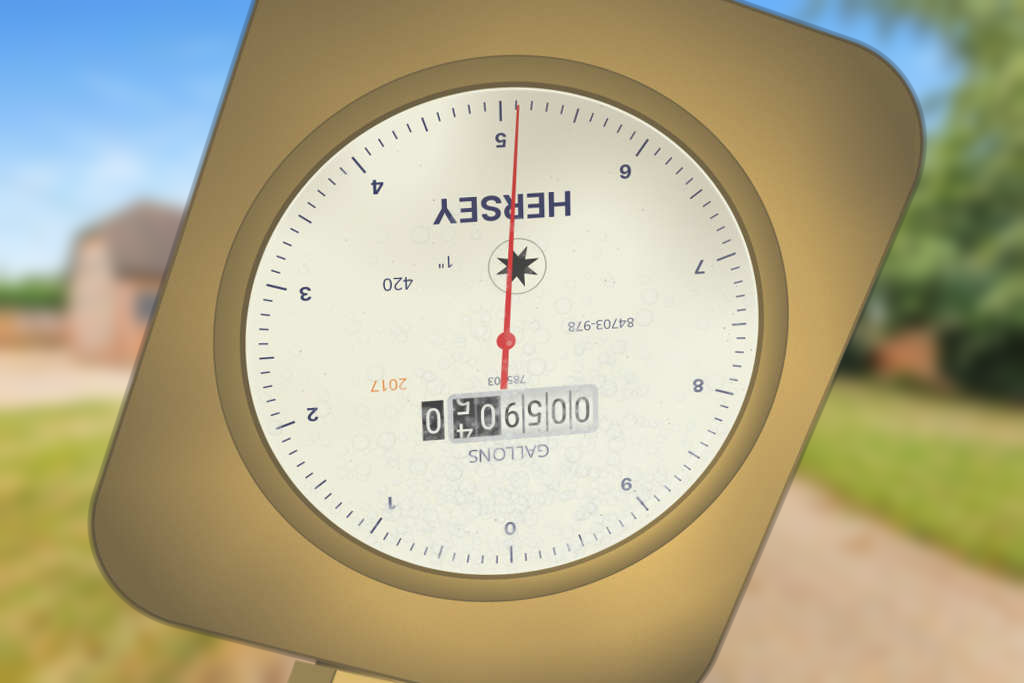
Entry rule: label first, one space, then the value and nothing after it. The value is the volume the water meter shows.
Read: 59045.1 gal
